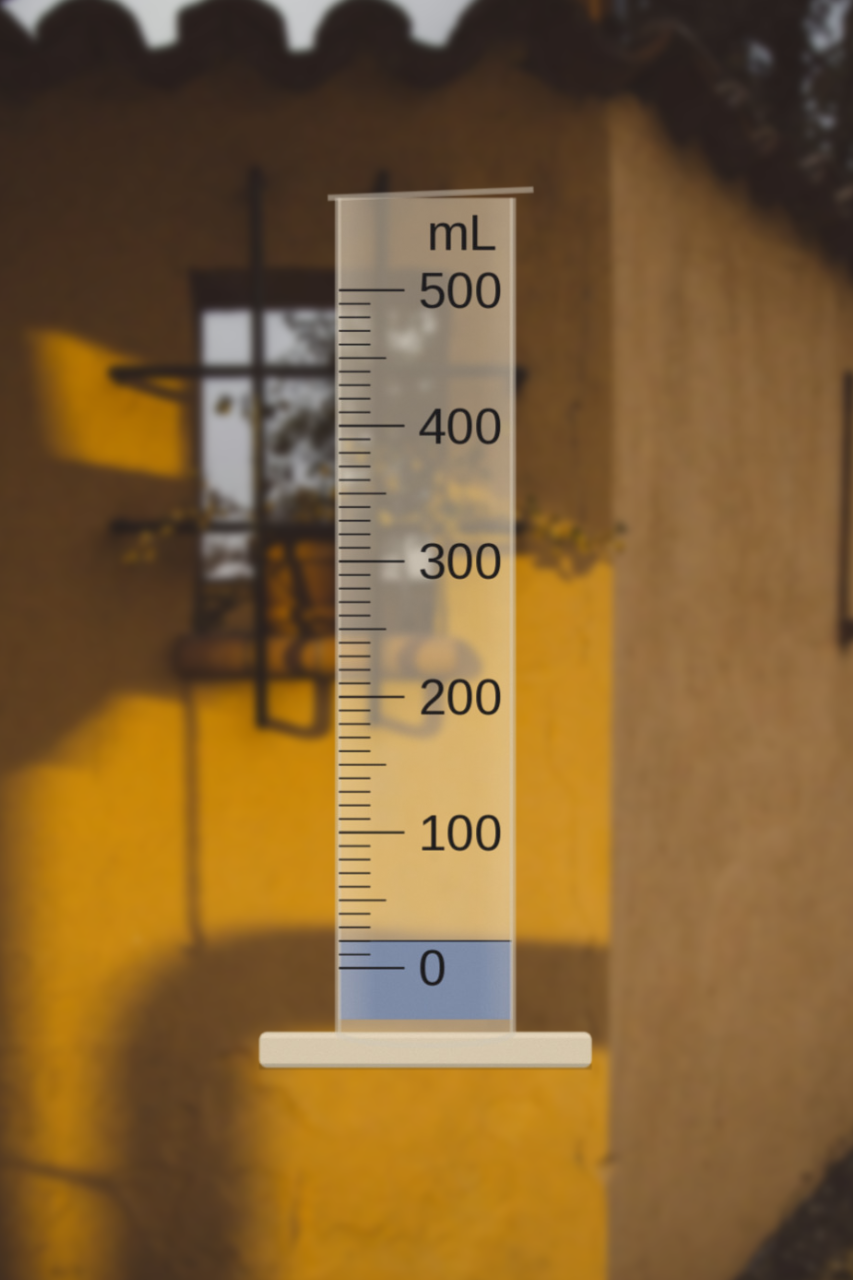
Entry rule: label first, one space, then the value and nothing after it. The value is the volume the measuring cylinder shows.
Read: 20 mL
